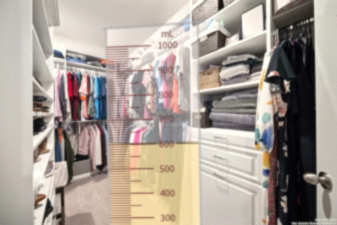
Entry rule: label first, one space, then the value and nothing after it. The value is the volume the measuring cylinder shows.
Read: 600 mL
